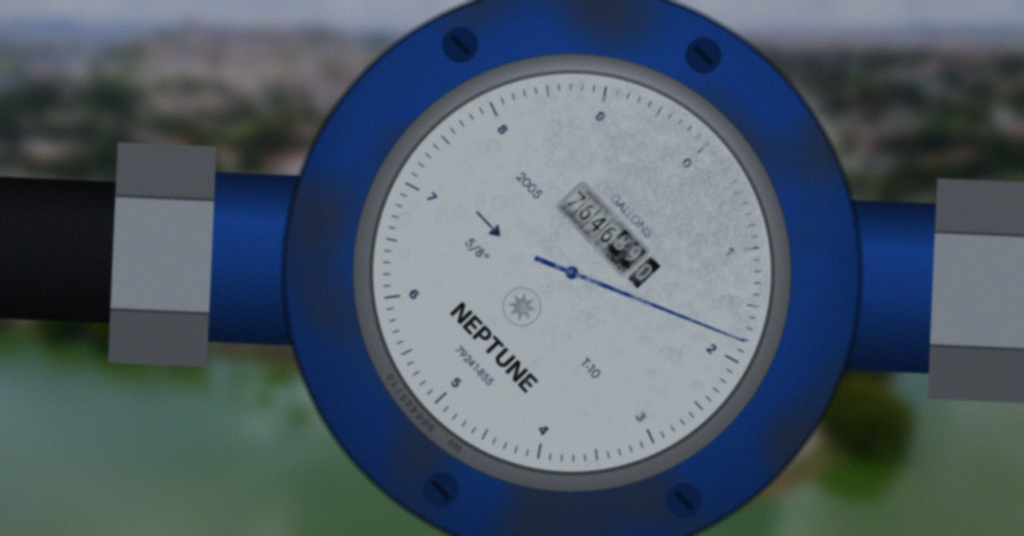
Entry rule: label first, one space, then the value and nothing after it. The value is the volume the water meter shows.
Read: 7646891.8 gal
